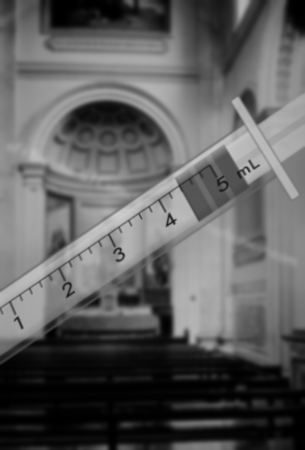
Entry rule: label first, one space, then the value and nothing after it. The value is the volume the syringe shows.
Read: 4.4 mL
